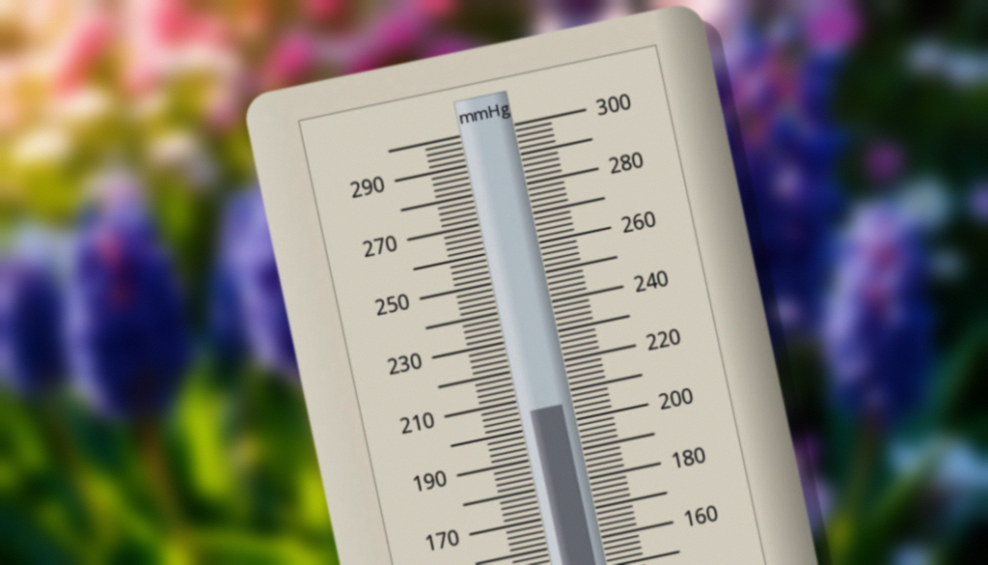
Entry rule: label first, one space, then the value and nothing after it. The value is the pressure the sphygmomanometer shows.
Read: 206 mmHg
